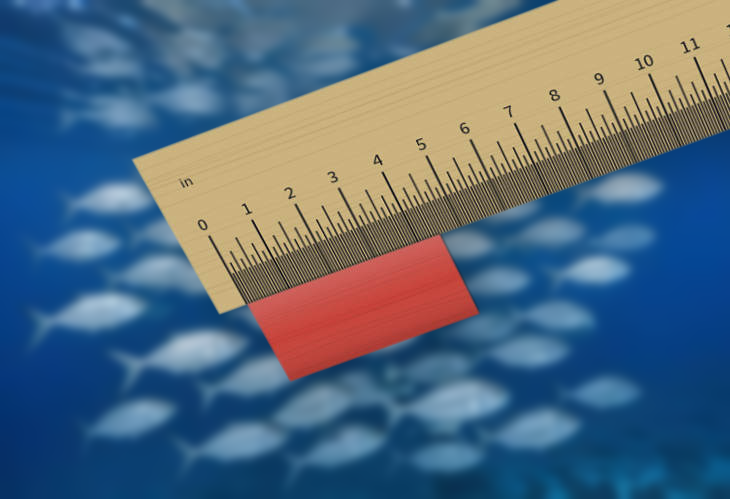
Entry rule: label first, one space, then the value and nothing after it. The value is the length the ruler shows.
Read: 4.5 in
